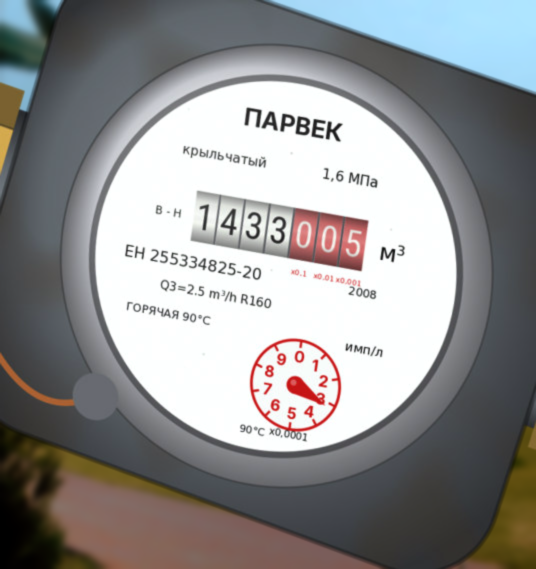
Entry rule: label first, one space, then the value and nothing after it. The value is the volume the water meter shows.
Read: 1433.0053 m³
